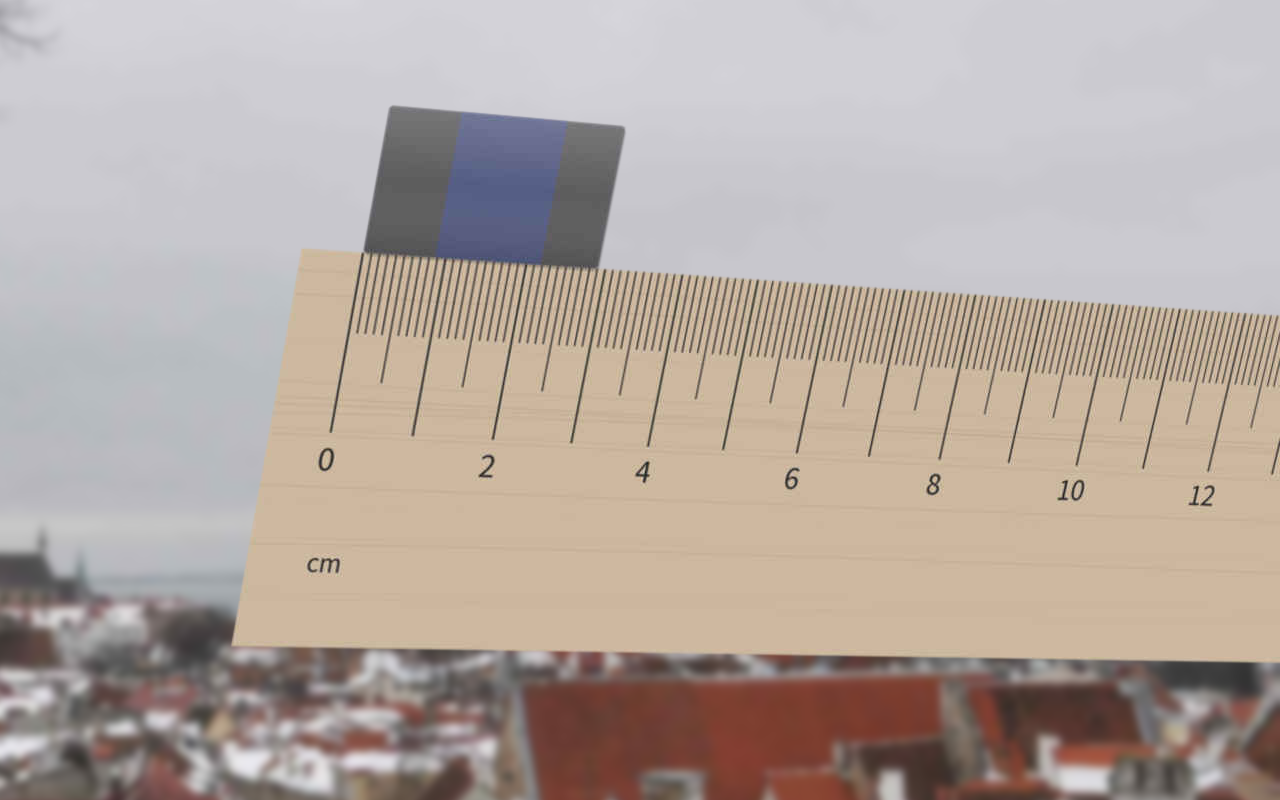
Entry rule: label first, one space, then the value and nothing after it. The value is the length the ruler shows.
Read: 2.9 cm
